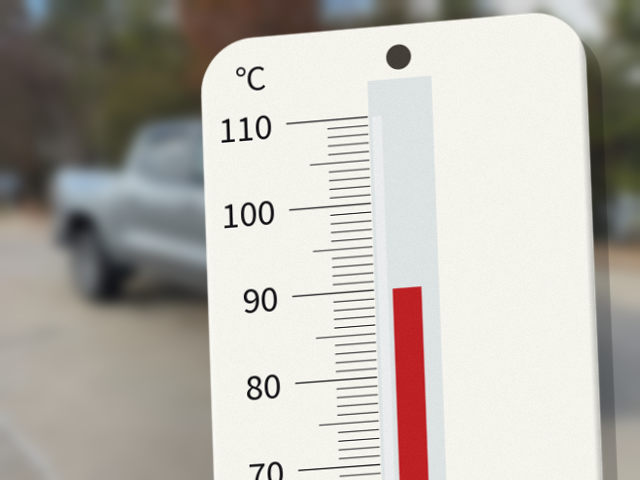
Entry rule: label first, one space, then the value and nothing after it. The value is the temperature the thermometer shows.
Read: 90 °C
